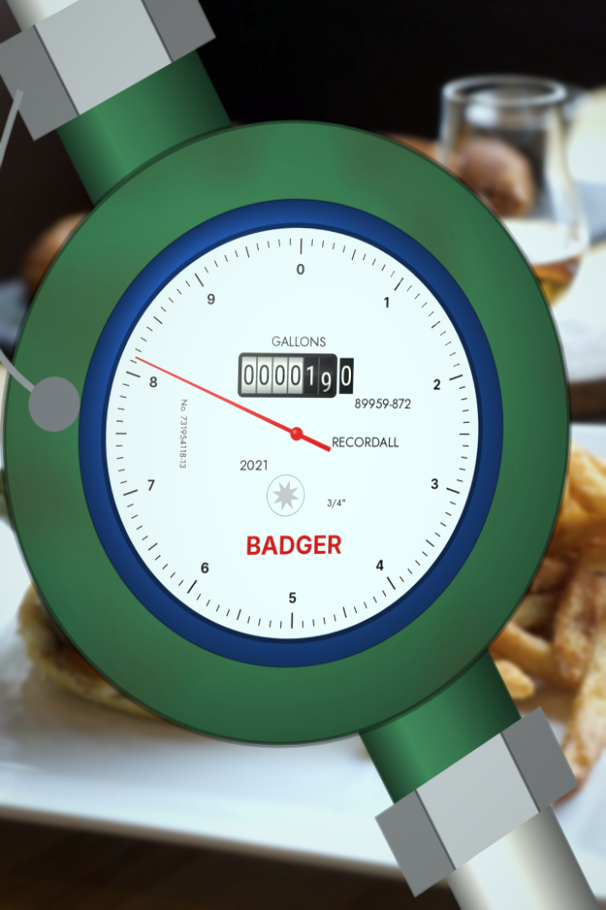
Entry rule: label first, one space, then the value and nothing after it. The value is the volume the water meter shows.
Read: 188.1 gal
